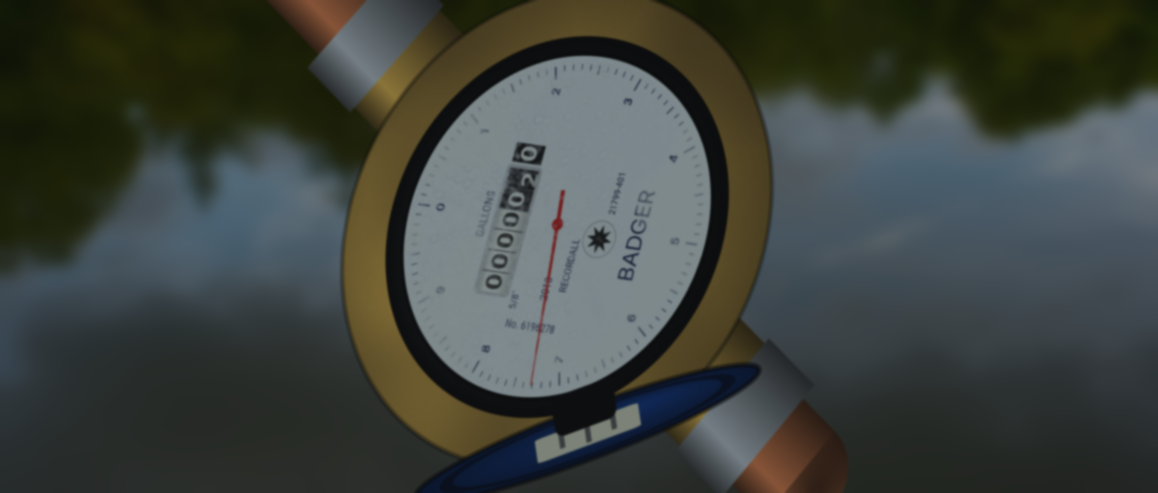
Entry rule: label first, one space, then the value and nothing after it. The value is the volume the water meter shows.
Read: 17.3 gal
